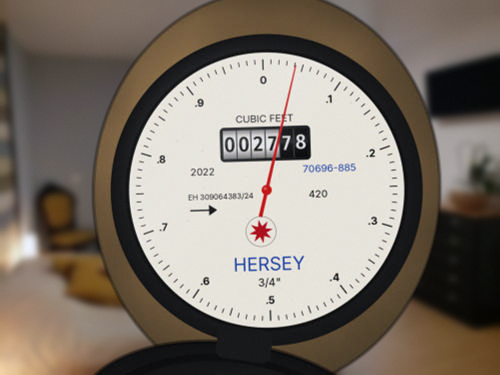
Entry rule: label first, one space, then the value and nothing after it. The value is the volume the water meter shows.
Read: 2778.04 ft³
